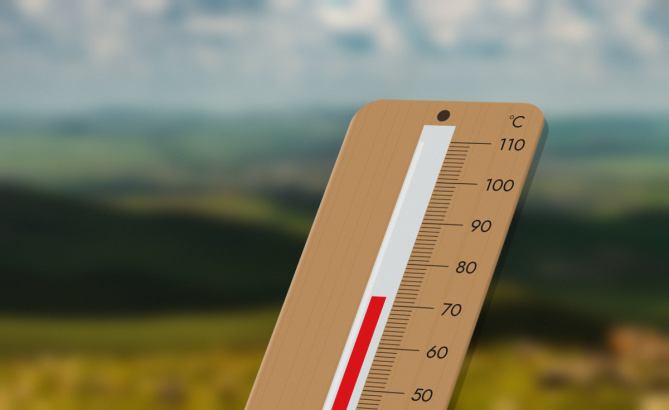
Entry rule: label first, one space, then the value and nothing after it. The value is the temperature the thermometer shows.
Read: 72 °C
